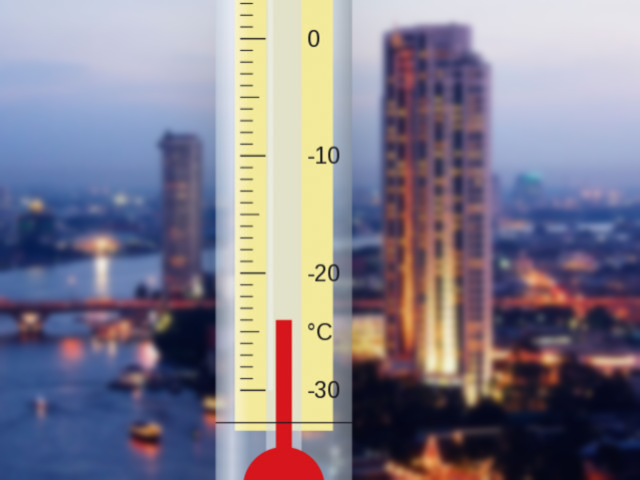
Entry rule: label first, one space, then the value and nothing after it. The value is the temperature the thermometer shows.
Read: -24 °C
